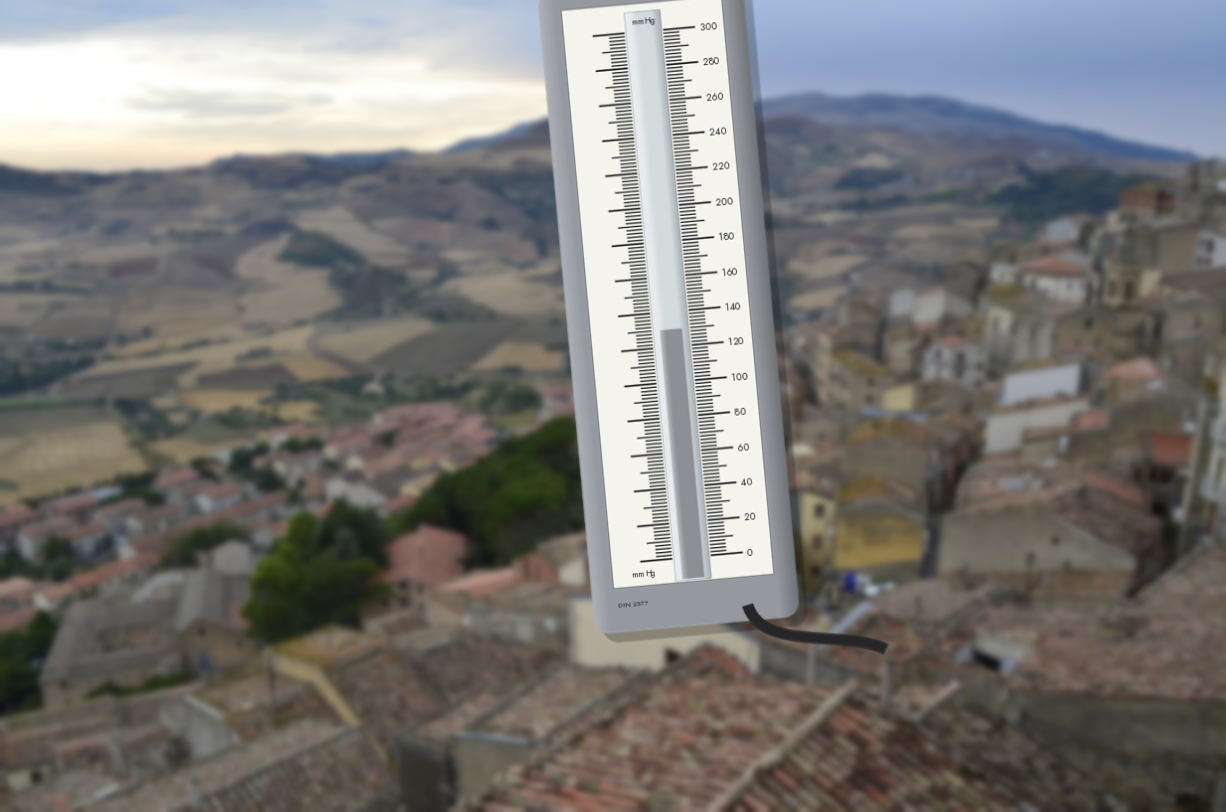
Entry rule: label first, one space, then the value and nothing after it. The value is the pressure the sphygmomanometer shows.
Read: 130 mmHg
